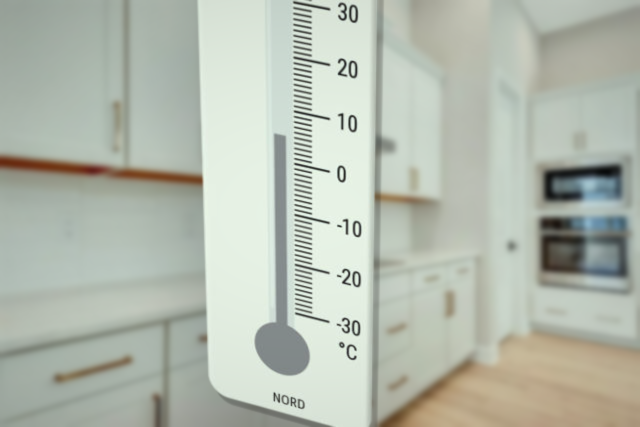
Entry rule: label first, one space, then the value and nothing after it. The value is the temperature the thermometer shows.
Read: 5 °C
